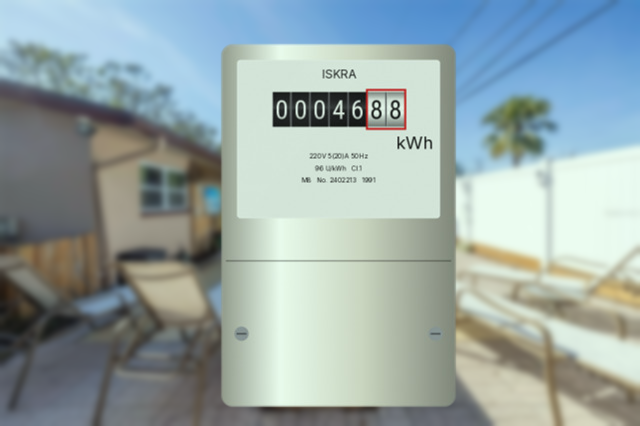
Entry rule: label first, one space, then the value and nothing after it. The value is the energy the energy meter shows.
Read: 46.88 kWh
